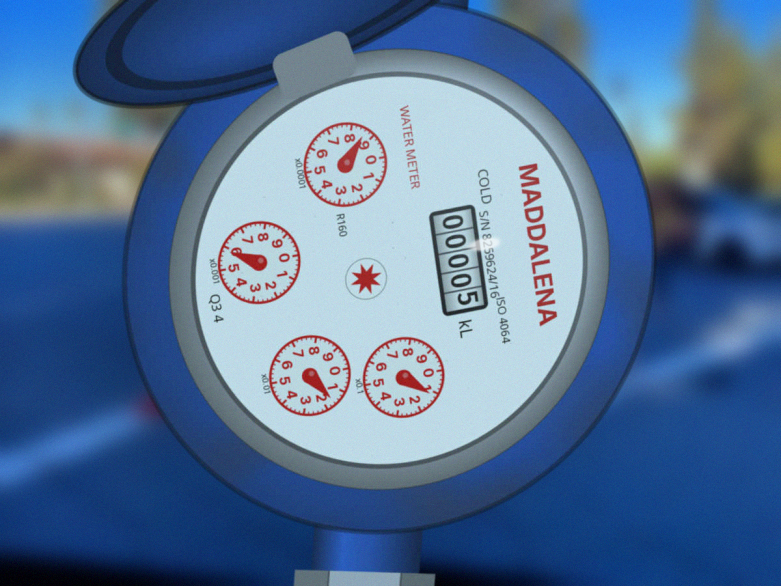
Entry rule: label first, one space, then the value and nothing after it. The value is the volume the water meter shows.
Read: 5.1158 kL
